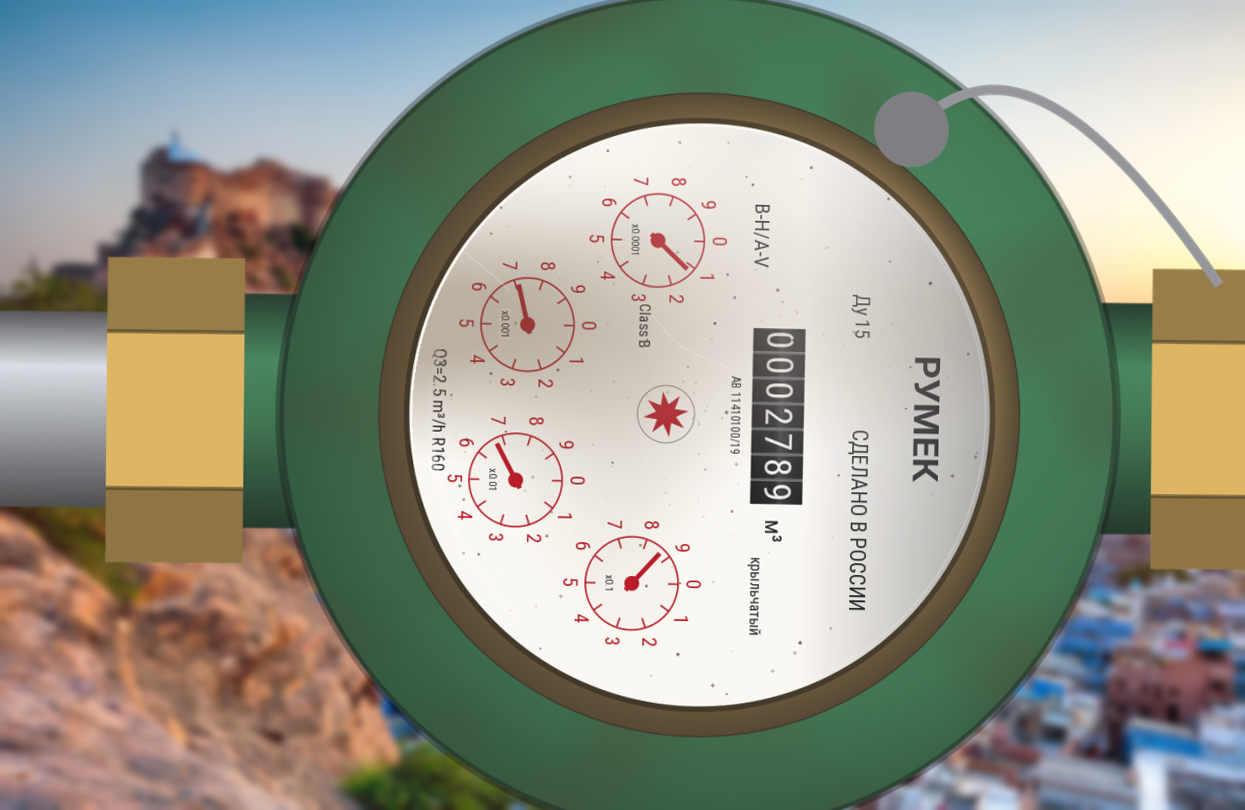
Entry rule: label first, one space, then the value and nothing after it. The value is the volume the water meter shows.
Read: 2789.8671 m³
